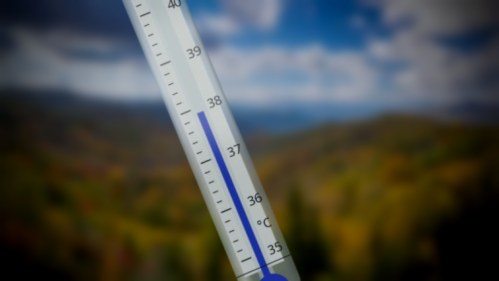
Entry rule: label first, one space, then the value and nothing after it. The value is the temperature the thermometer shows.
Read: 37.9 °C
